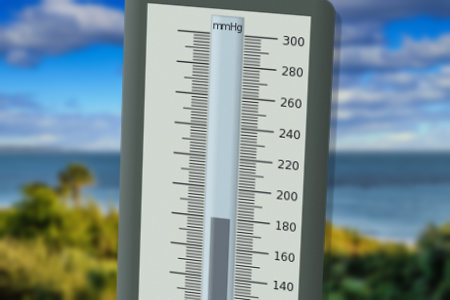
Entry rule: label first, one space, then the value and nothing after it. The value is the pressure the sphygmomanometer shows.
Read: 180 mmHg
